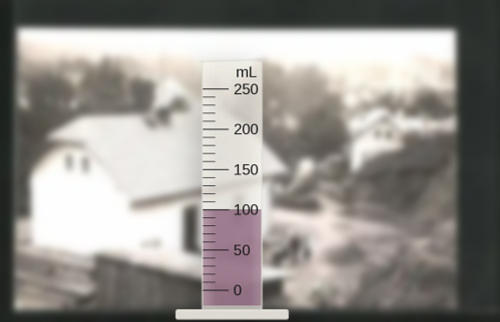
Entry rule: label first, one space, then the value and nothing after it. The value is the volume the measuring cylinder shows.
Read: 100 mL
